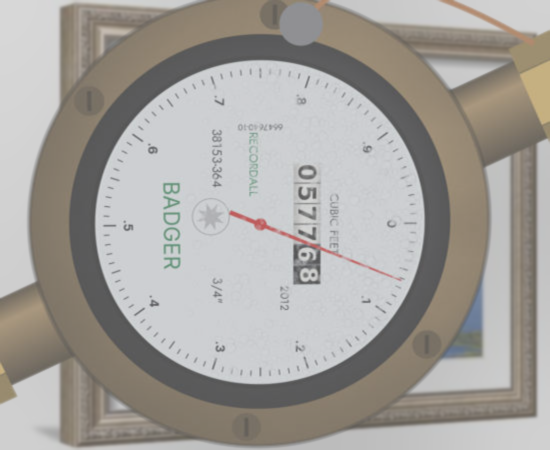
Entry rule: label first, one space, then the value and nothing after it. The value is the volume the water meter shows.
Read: 57768.06 ft³
